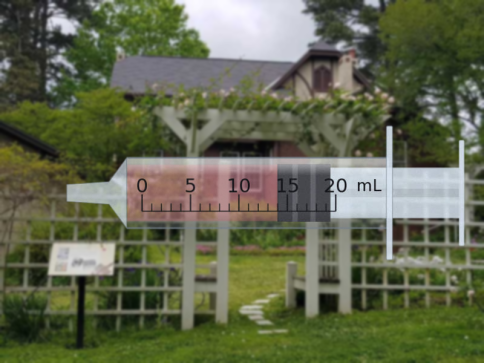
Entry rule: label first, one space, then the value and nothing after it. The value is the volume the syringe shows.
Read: 14 mL
